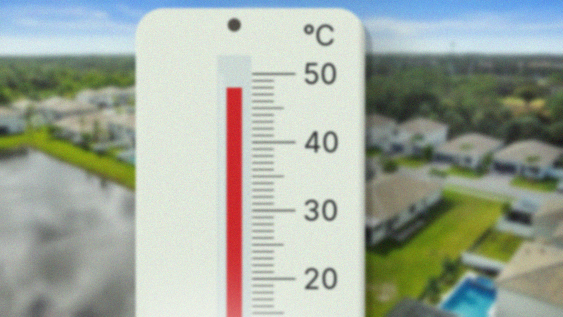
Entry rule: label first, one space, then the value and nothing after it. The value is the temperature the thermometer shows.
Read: 48 °C
